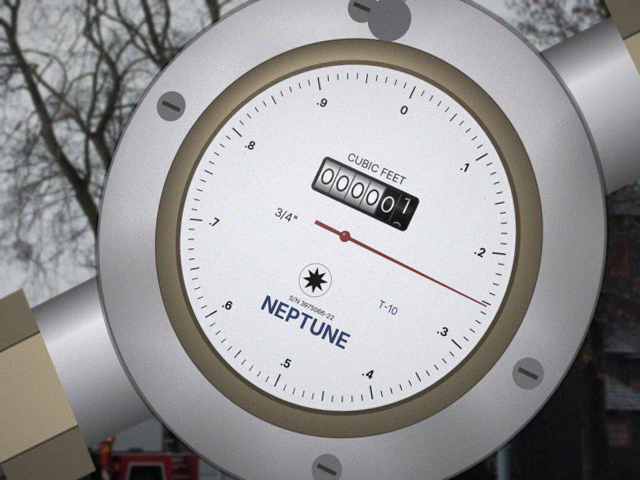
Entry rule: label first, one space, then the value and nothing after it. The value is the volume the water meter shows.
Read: 1.25 ft³
